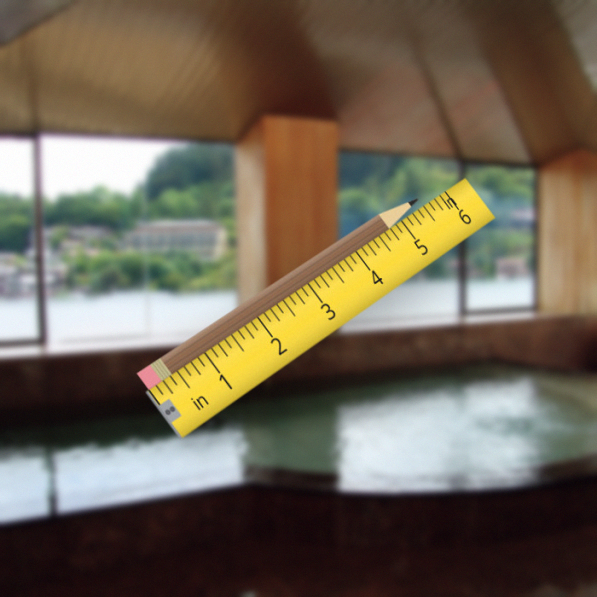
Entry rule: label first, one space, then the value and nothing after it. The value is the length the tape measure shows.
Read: 5.5 in
